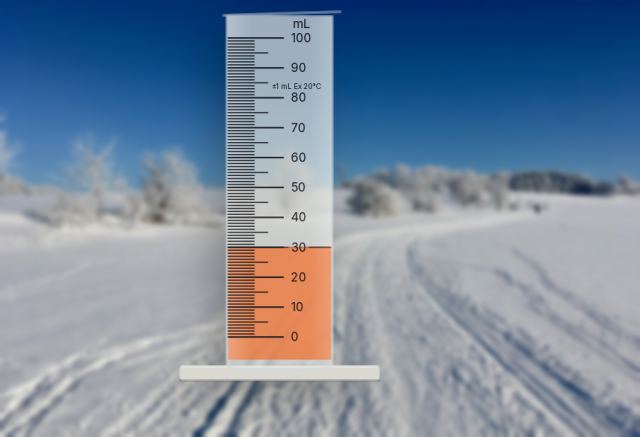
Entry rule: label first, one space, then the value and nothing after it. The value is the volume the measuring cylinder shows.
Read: 30 mL
